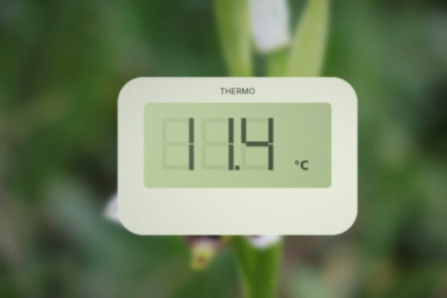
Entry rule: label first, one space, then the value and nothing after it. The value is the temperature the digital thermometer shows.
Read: 11.4 °C
